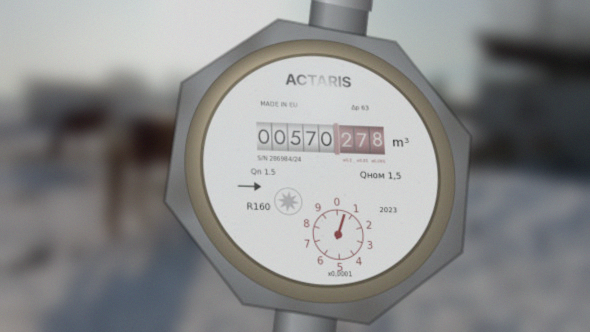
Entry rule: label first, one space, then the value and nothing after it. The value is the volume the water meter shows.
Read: 570.2780 m³
